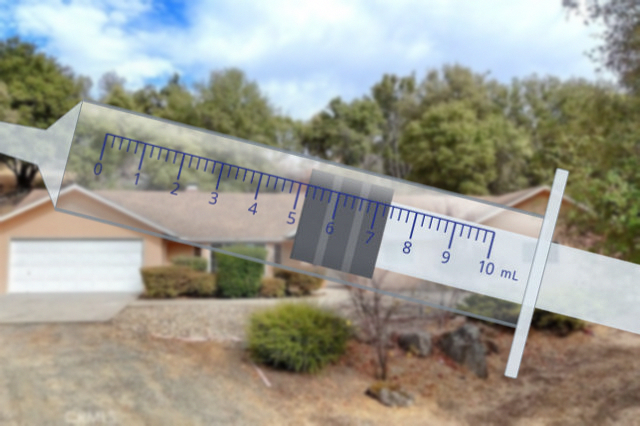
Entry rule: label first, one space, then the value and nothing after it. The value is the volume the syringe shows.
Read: 5.2 mL
